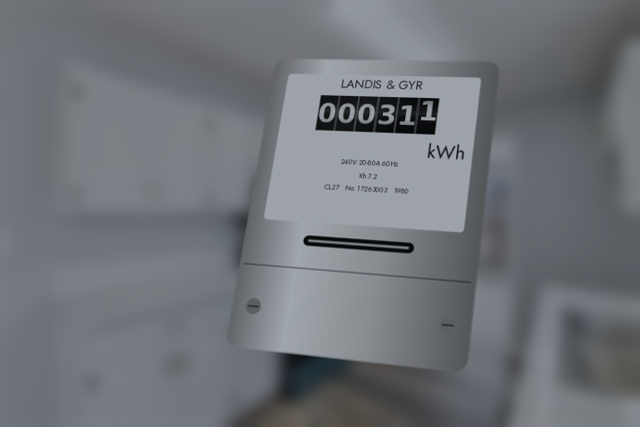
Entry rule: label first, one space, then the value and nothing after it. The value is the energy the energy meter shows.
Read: 311 kWh
